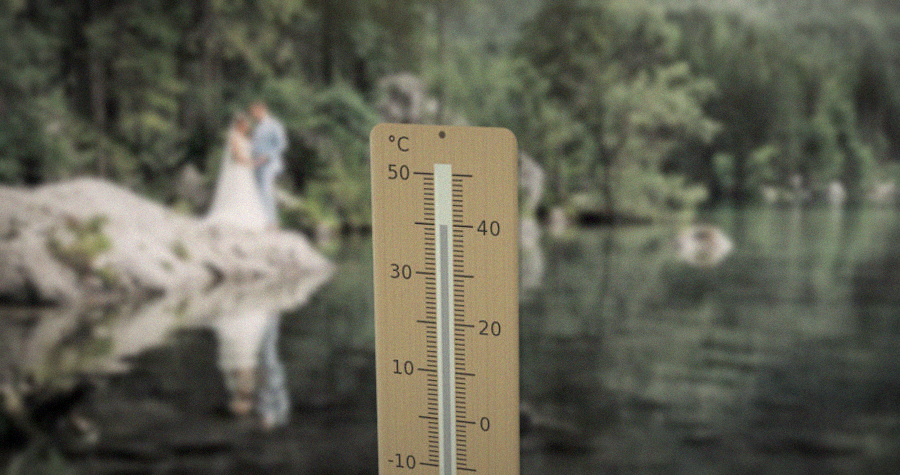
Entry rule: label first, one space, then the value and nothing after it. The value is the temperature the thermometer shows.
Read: 40 °C
